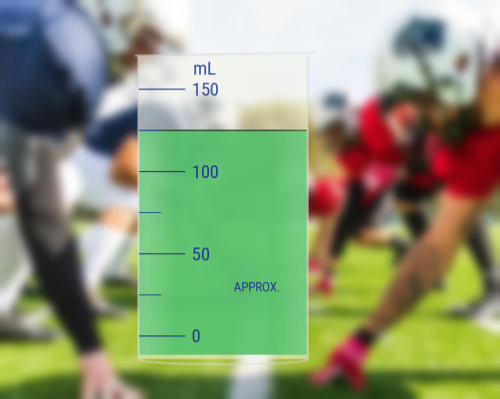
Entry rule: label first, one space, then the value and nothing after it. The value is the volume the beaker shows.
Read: 125 mL
